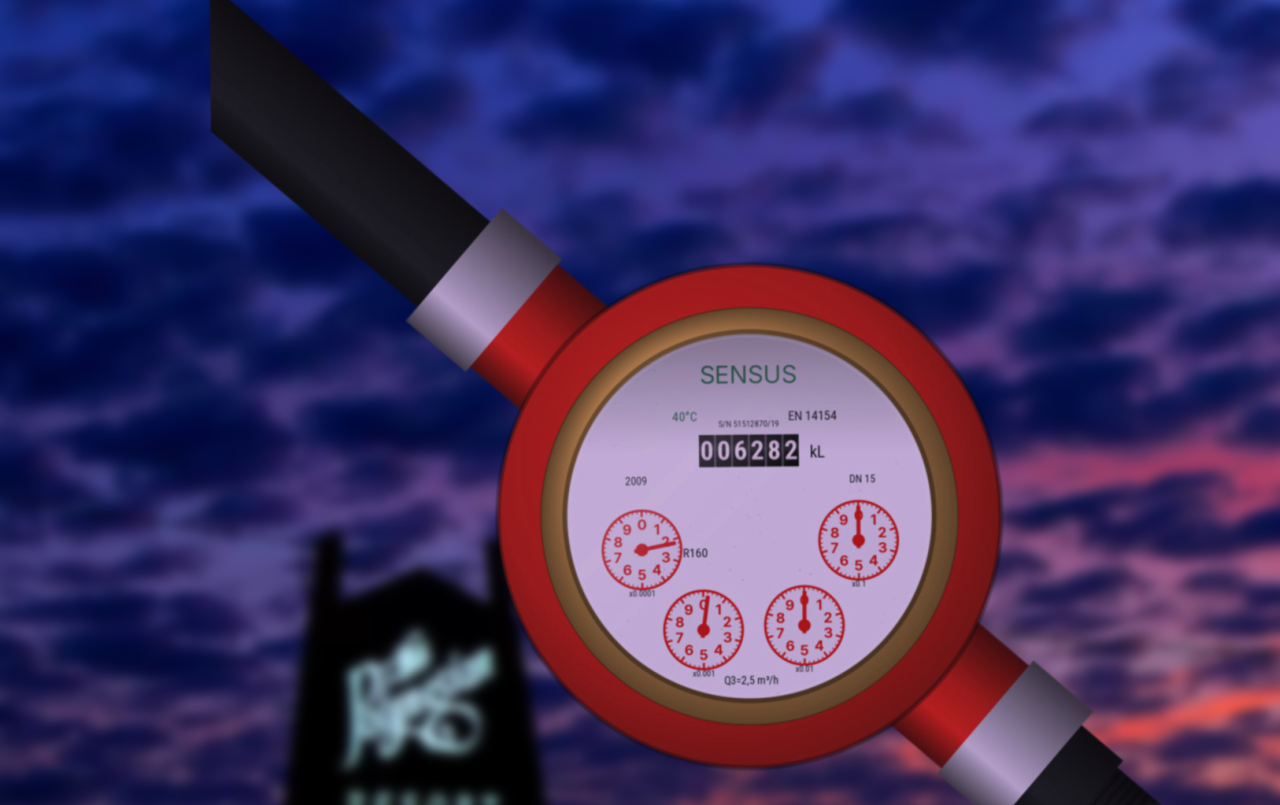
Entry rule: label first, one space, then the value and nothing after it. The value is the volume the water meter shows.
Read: 6282.0002 kL
